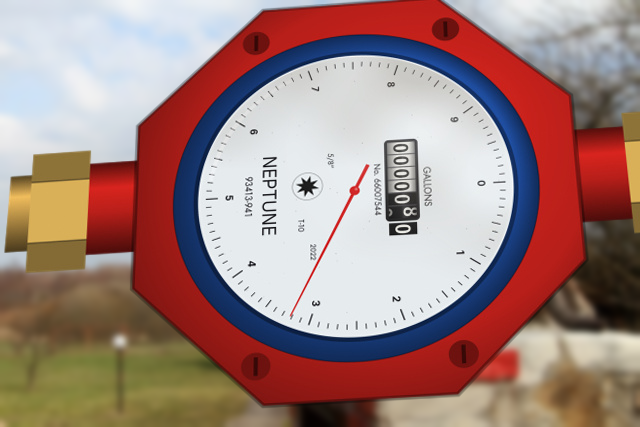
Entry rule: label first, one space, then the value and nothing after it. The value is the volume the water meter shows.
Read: 83.2 gal
